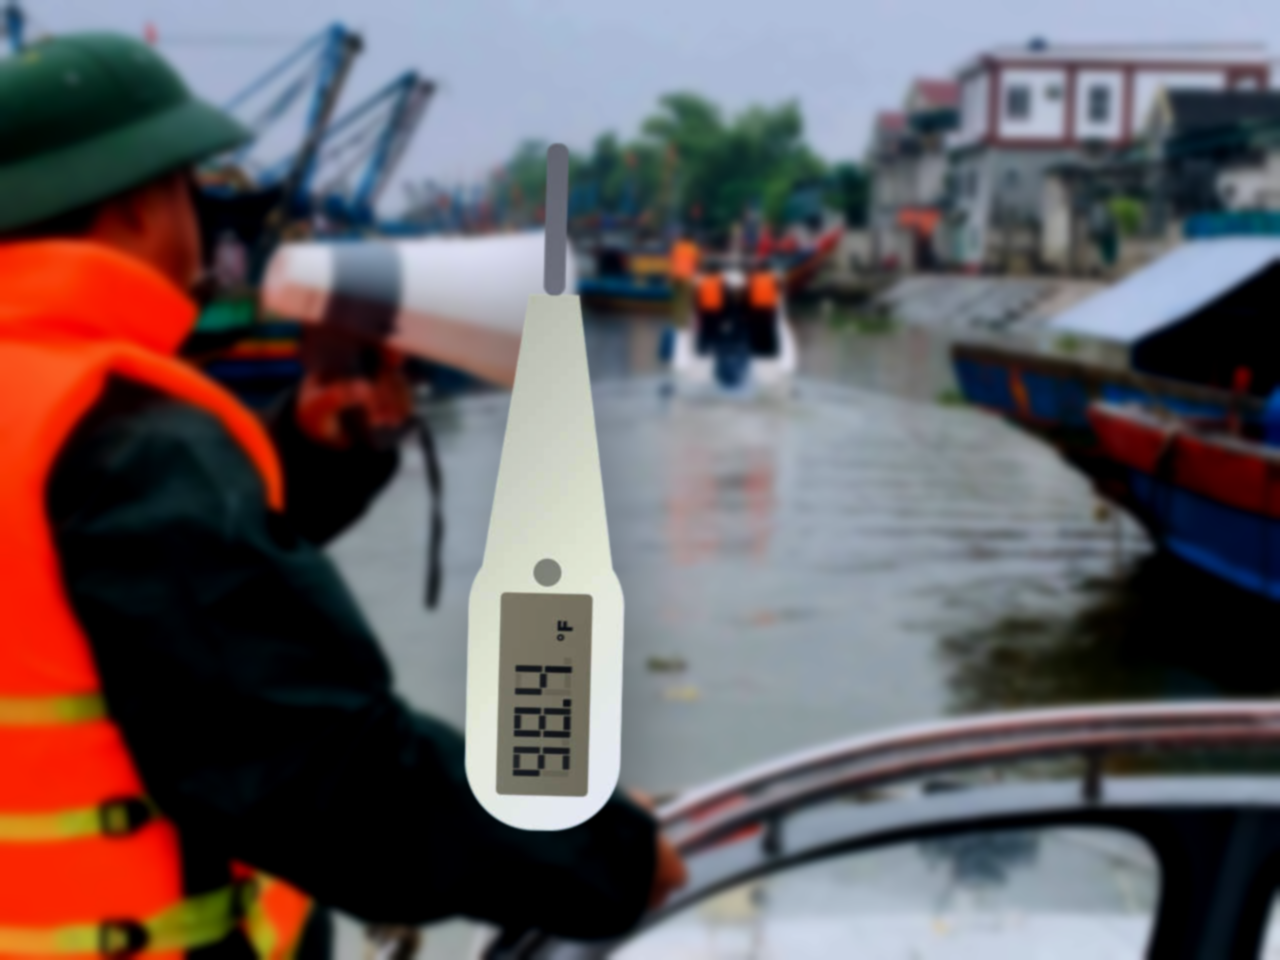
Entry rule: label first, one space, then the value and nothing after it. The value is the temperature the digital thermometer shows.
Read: 98.4 °F
